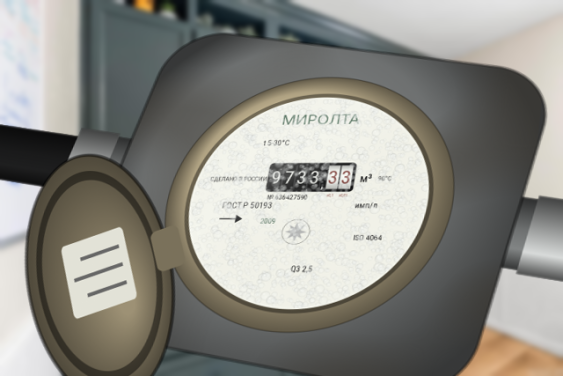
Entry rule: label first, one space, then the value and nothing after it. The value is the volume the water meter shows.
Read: 9733.33 m³
